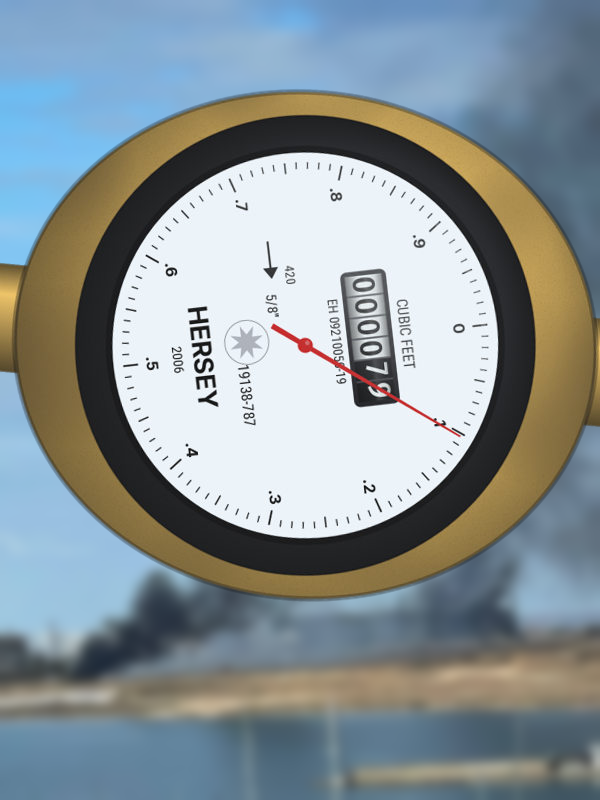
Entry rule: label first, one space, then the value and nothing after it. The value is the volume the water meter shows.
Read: 79.10 ft³
